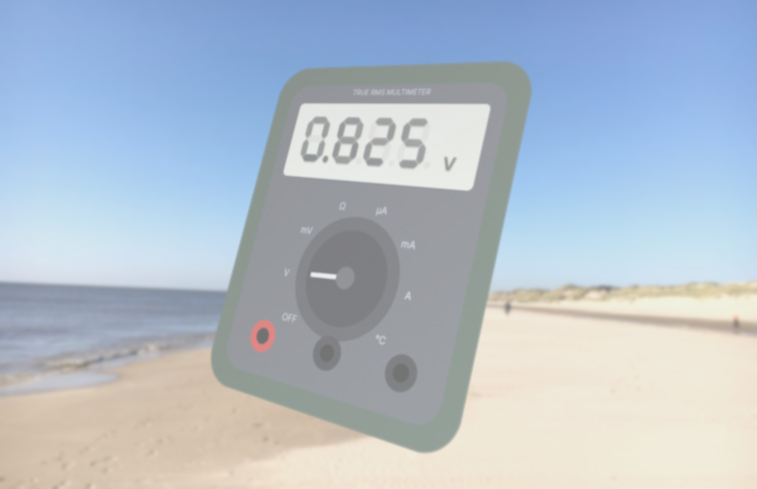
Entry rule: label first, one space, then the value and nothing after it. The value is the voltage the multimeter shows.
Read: 0.825 V
